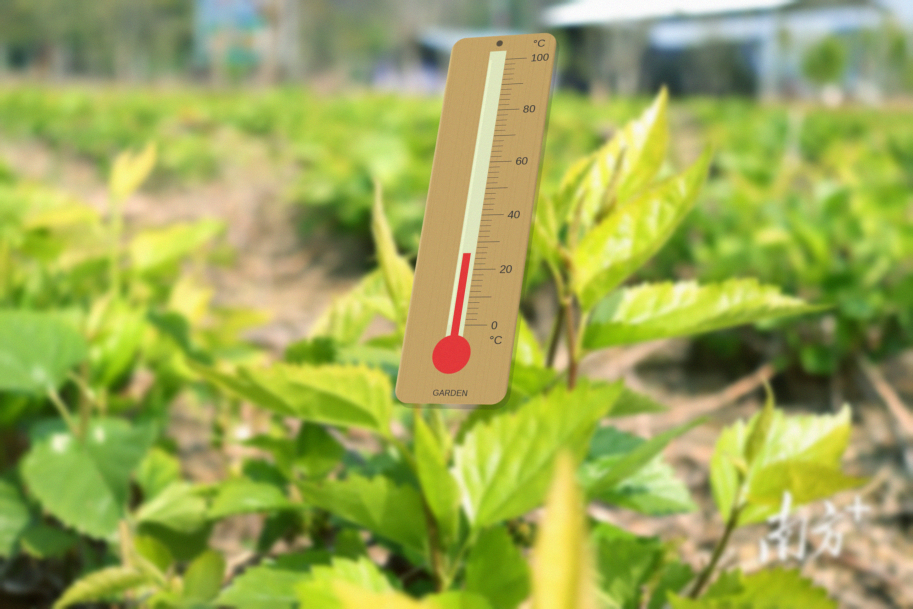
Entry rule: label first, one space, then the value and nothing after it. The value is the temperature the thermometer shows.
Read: 26 °C
